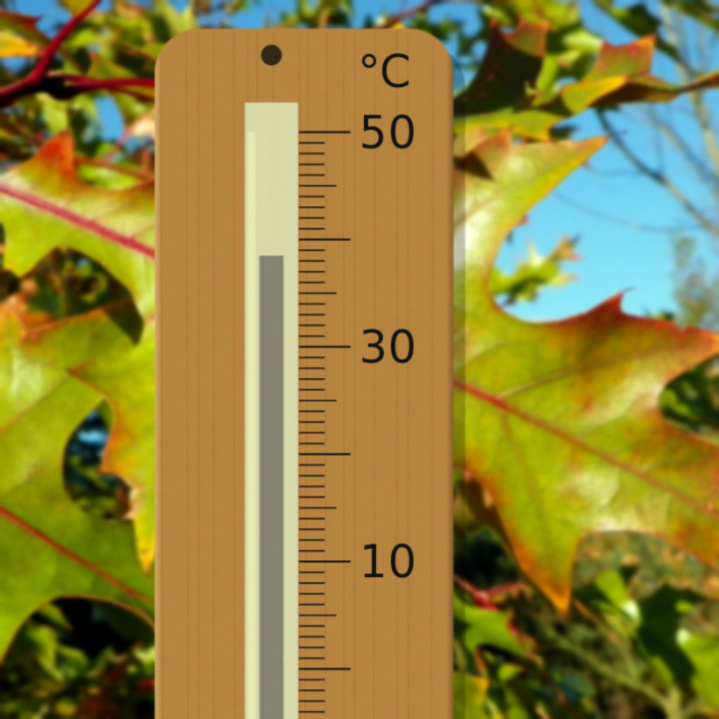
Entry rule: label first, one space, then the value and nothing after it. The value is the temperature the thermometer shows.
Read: 38.5 °C
